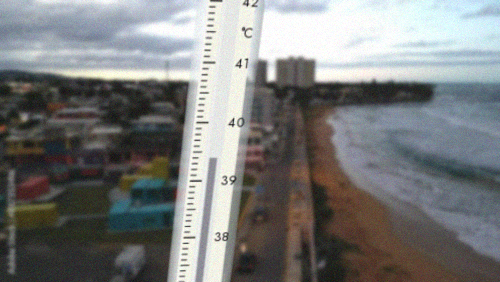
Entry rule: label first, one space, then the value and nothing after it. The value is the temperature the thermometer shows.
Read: 39.4 °C
